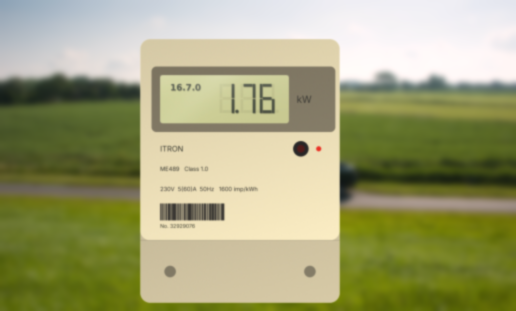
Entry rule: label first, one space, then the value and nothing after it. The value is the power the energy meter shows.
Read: 1.76 kW
